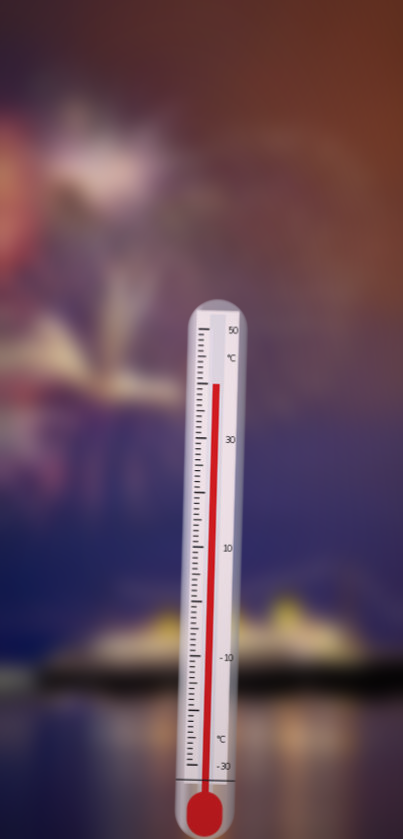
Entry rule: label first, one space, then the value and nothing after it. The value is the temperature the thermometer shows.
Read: 40 °C
